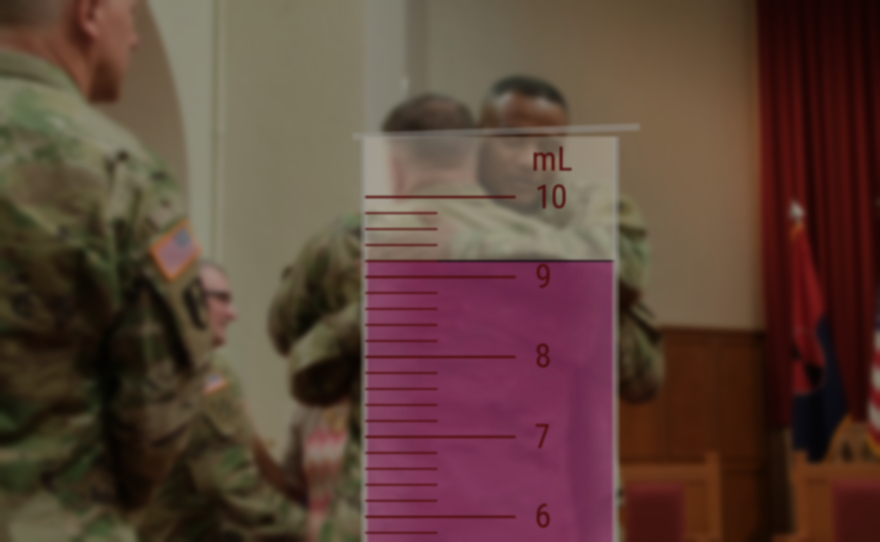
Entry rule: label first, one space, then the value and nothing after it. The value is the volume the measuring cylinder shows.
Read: 9.2 mL
